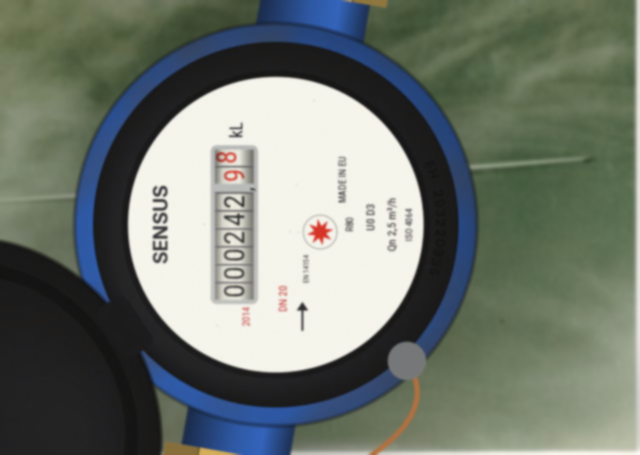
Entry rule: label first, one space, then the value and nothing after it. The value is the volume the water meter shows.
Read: 242.98 kL
